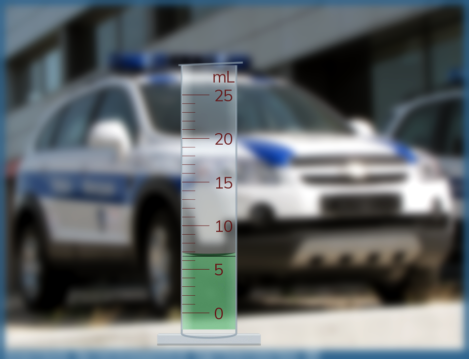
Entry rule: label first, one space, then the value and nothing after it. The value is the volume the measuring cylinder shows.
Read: 6.5 mL
